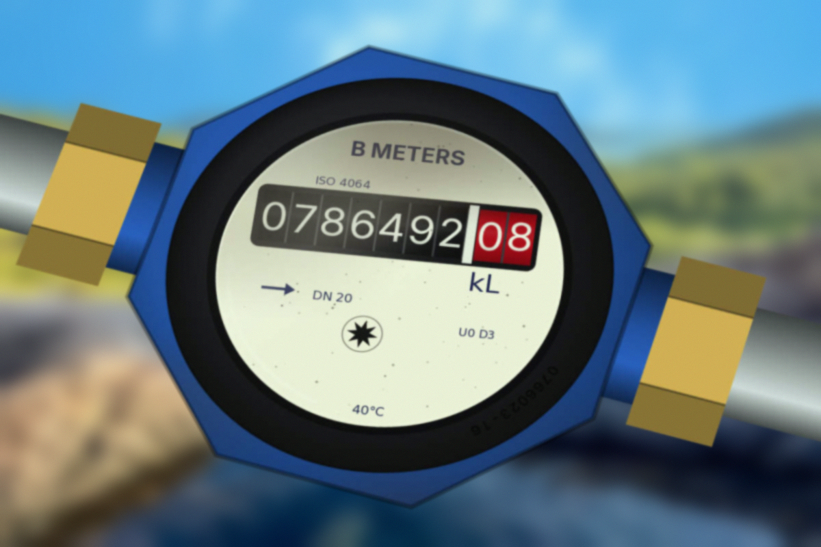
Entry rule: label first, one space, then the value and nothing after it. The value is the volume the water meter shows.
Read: 786492.08 kL
